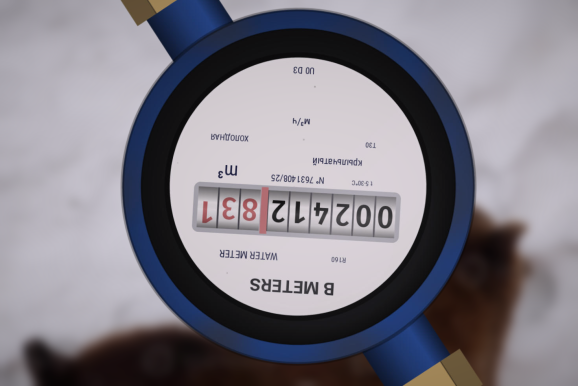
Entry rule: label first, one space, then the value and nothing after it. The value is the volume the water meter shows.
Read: 2412.831 m³
